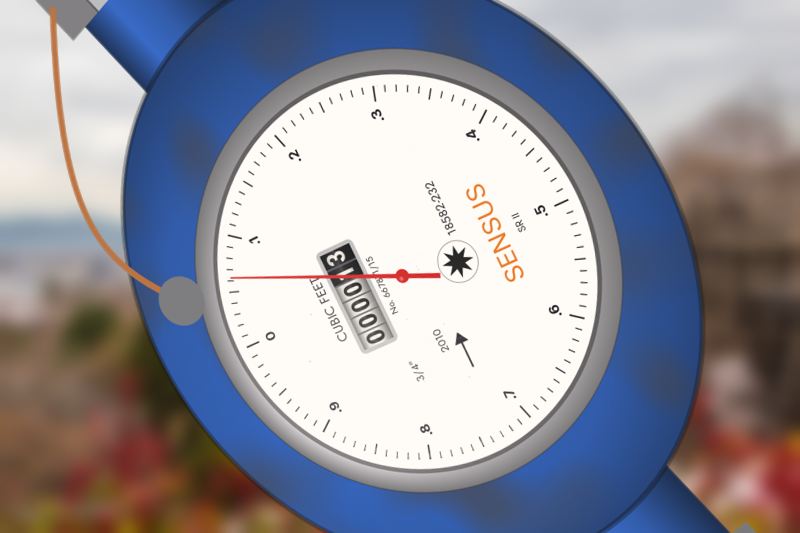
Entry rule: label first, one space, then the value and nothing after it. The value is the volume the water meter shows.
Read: 13.06 ft³
